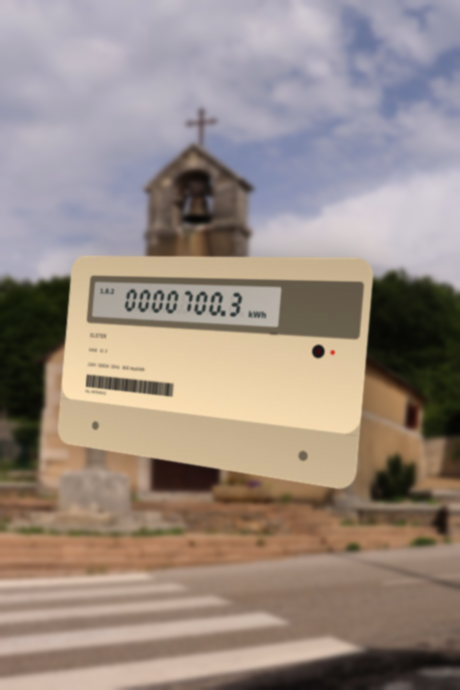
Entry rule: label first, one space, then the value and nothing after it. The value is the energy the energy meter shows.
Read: 700.3 kWh
